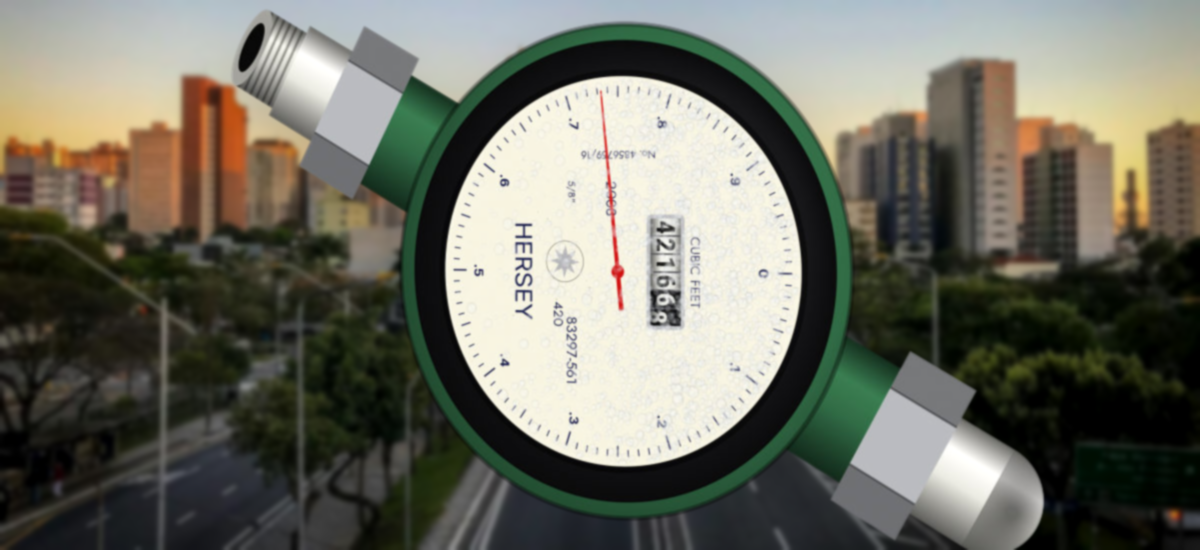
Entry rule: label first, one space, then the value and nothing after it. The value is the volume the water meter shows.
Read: 421667.73 ft³
